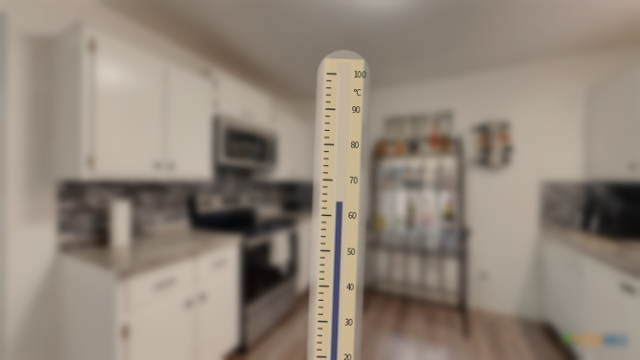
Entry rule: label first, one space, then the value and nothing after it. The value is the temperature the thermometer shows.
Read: 64 °C
